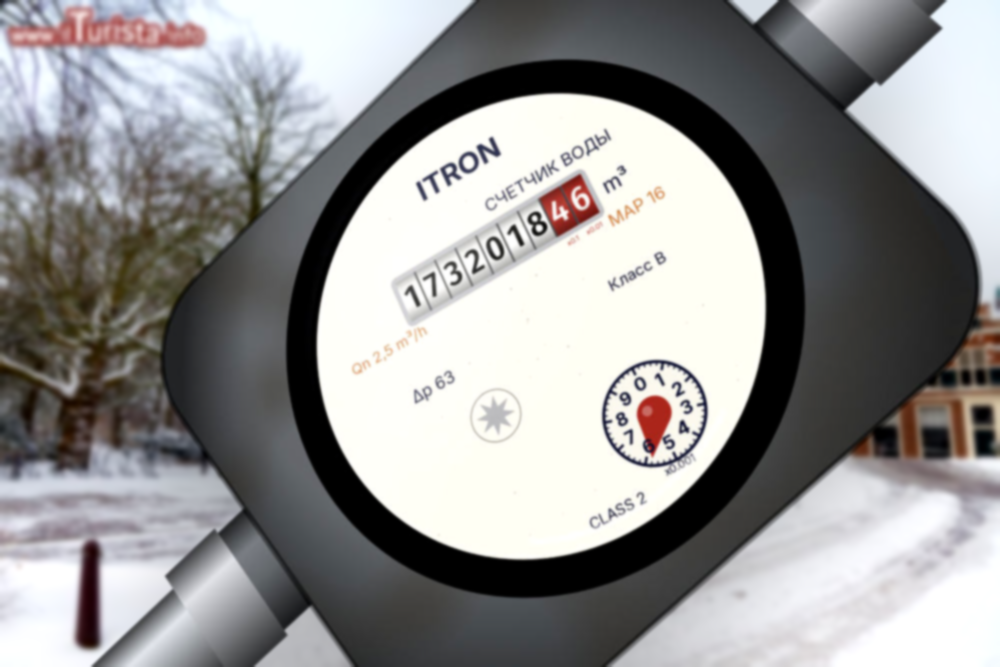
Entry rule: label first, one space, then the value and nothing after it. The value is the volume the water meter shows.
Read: 1732018.465 m³
